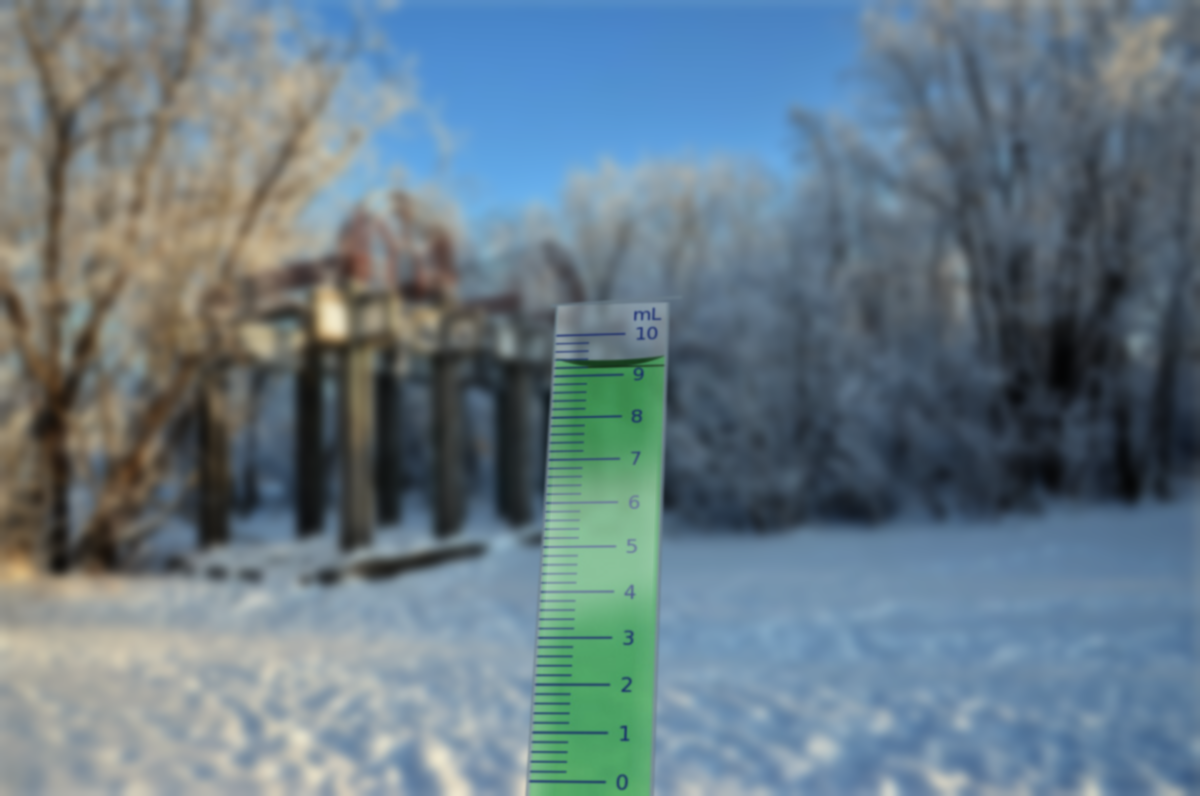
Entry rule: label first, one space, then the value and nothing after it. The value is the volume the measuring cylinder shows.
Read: 9.2 mL
